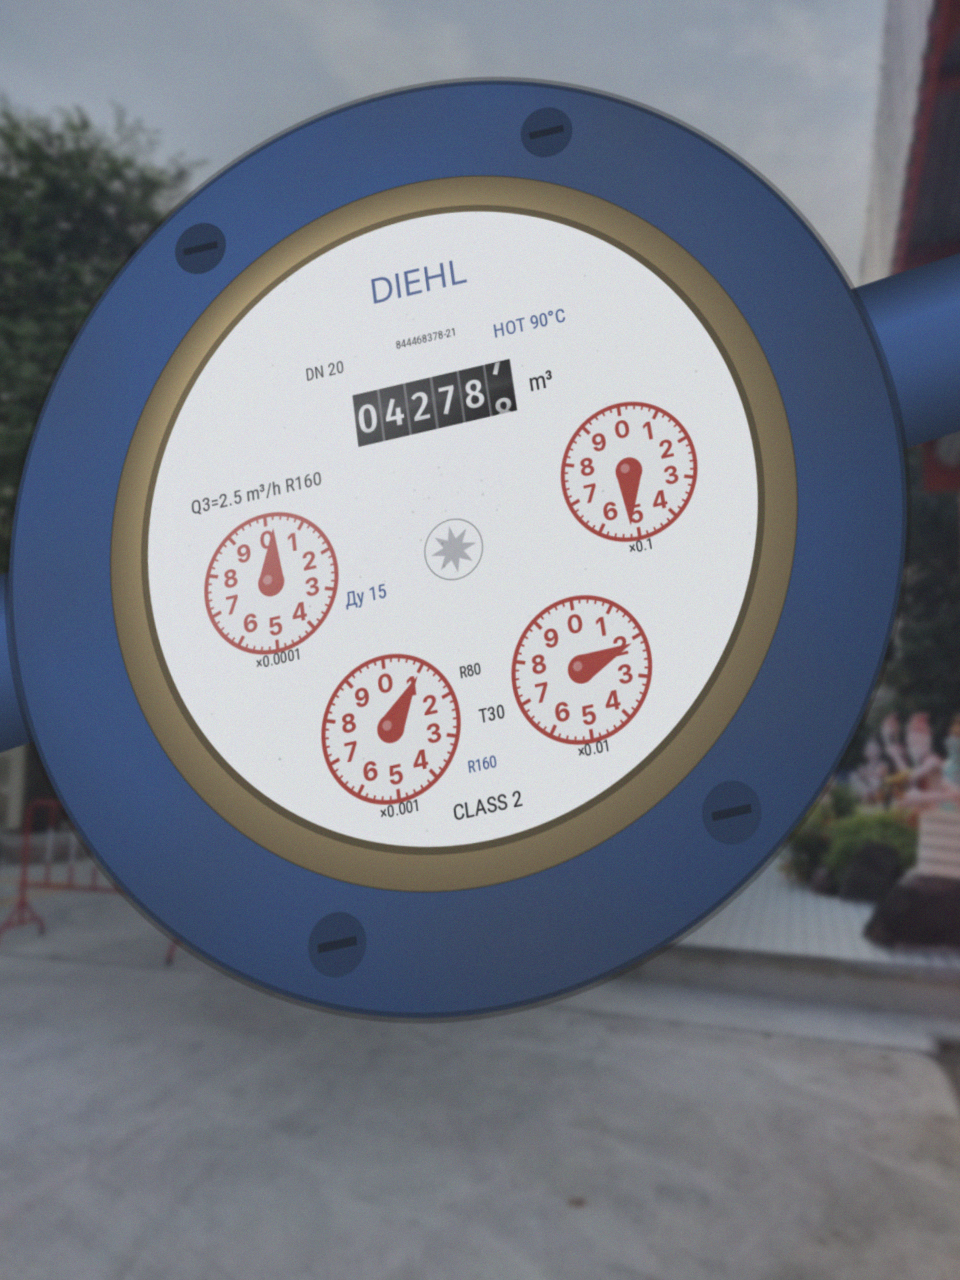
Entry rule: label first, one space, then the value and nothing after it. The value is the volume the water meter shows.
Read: 42787.5210 m³
